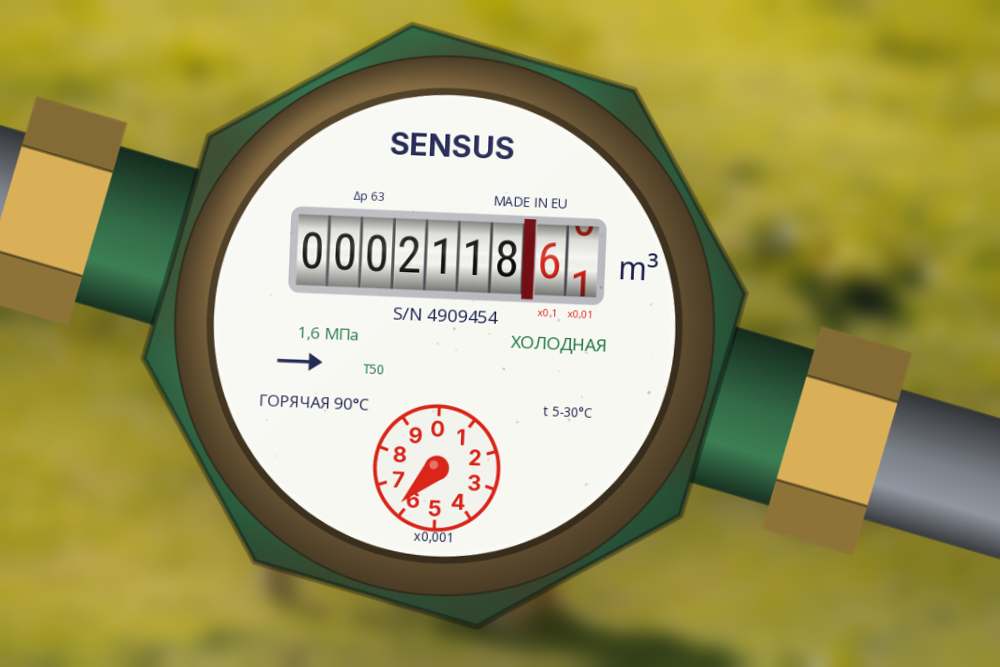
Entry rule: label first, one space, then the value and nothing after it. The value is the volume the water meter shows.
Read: 2118.606 m³
